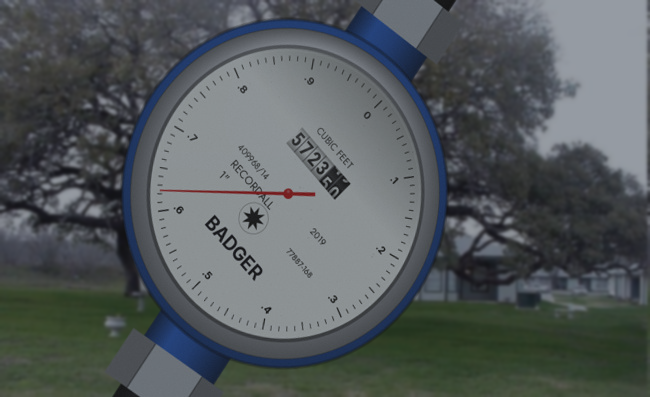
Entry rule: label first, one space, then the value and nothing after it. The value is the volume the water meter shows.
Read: 572349.62 ft³
